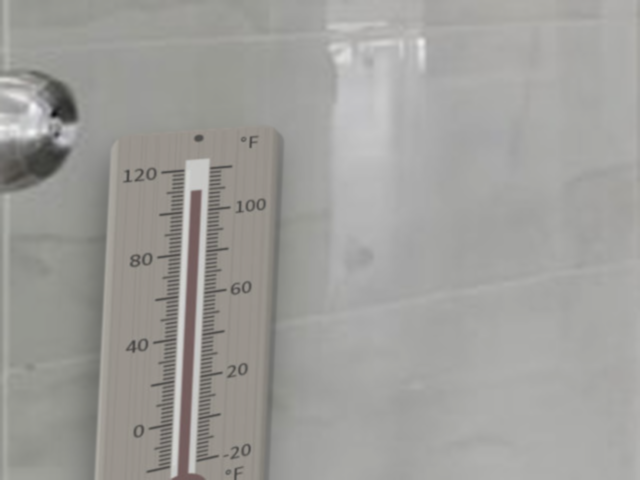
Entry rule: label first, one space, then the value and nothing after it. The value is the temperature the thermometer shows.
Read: 110 °F
